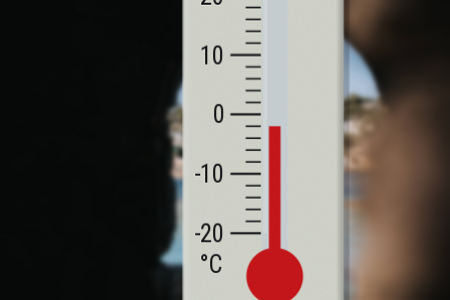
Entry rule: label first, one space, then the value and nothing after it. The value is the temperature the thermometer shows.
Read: -2 °C
